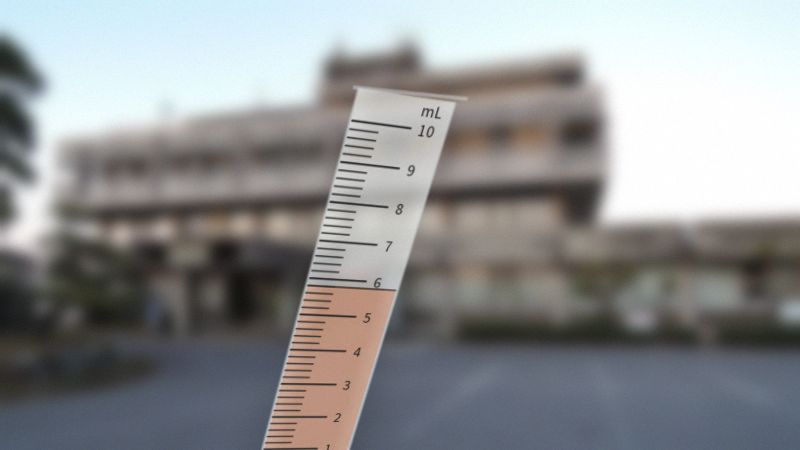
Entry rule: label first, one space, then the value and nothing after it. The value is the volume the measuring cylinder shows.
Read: 5.8 mL
